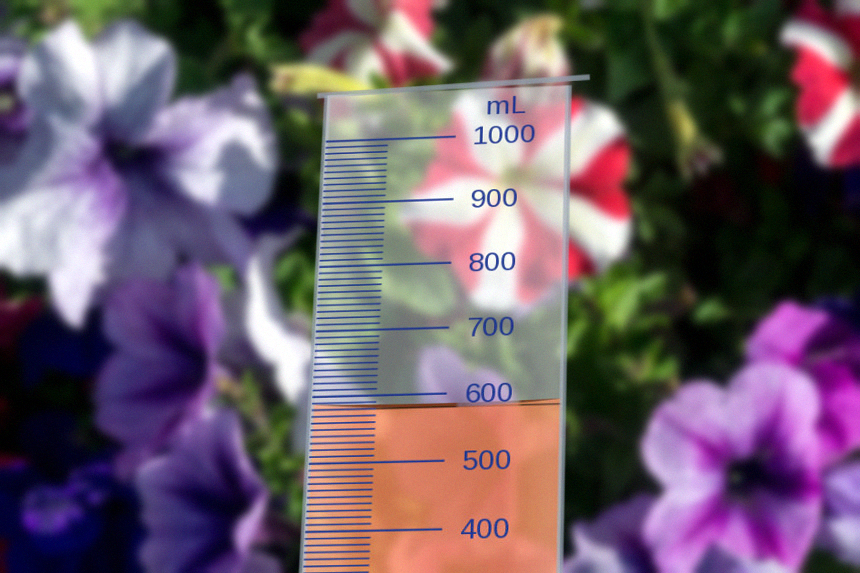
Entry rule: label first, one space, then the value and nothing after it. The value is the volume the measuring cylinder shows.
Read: 580 mL
